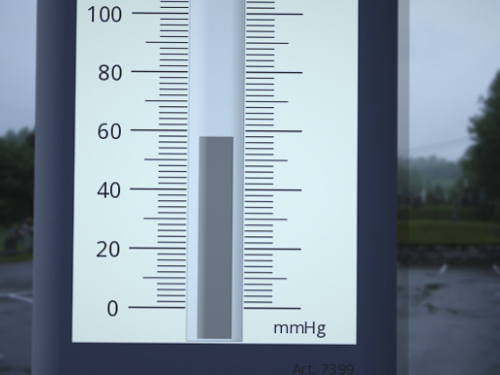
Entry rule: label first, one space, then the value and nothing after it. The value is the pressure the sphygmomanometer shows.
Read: 58 mmHg
